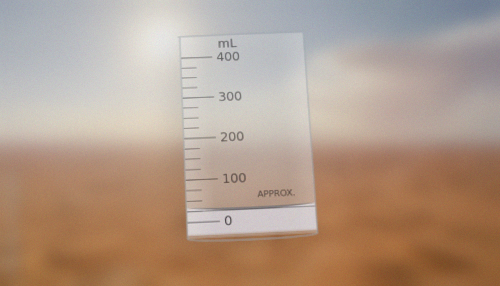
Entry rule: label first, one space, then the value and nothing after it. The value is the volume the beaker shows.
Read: 25 mL
